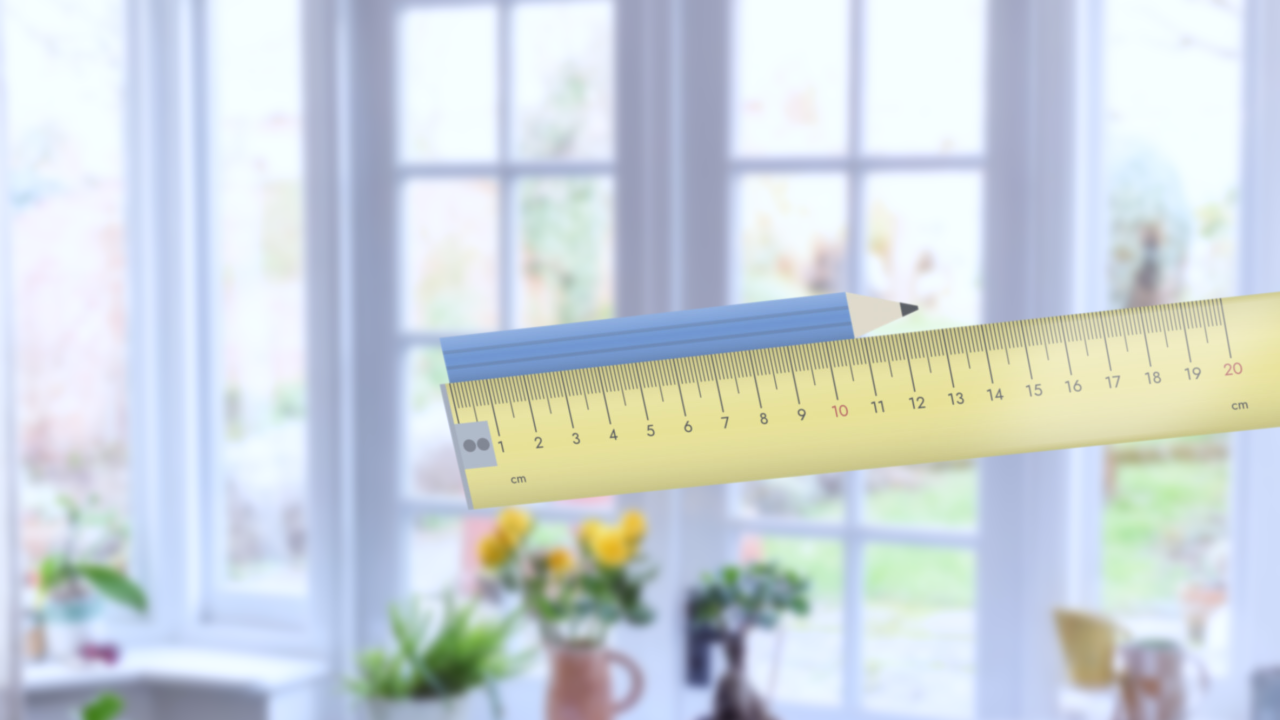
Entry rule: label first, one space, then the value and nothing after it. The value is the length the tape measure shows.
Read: 12.5 cm
